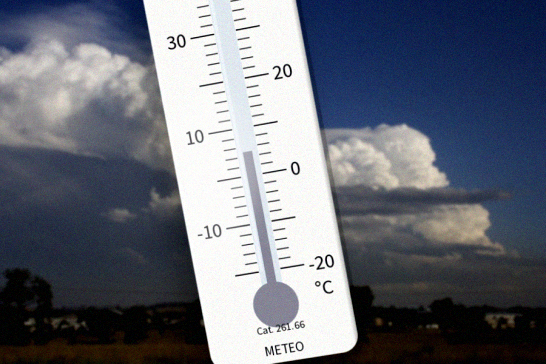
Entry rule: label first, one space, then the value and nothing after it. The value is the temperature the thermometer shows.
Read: 5 °C
